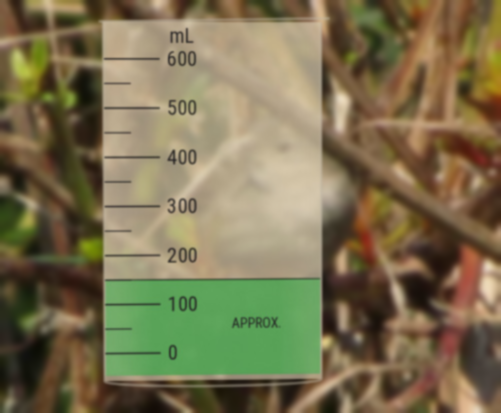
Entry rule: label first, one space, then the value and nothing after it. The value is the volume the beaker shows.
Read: 150 mL
